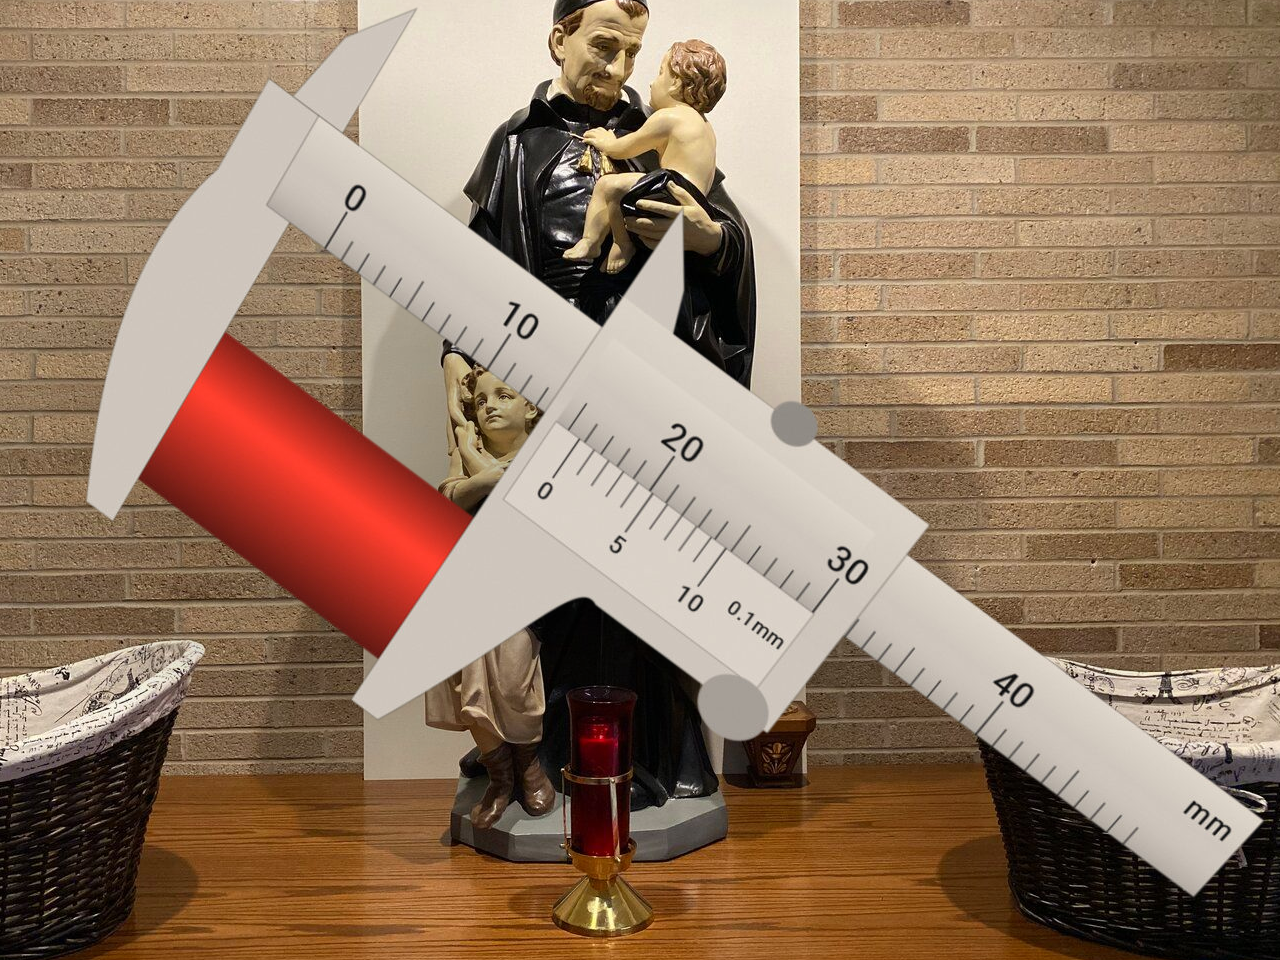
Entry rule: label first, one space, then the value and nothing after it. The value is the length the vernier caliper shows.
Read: 15.7 mm
